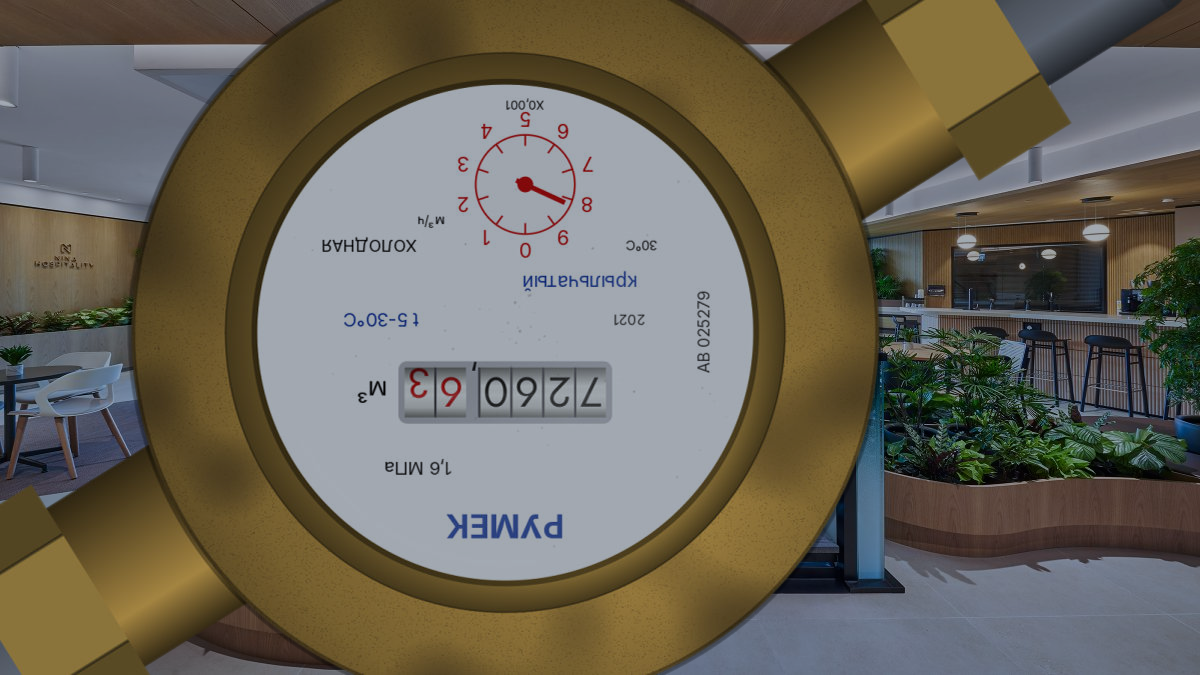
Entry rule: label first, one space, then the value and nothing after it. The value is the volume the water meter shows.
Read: 7260.628 m³
